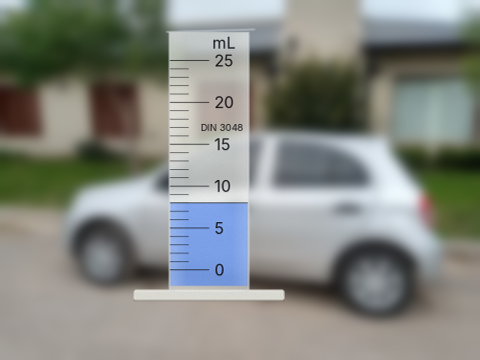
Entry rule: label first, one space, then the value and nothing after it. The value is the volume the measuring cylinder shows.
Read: 8 mL
